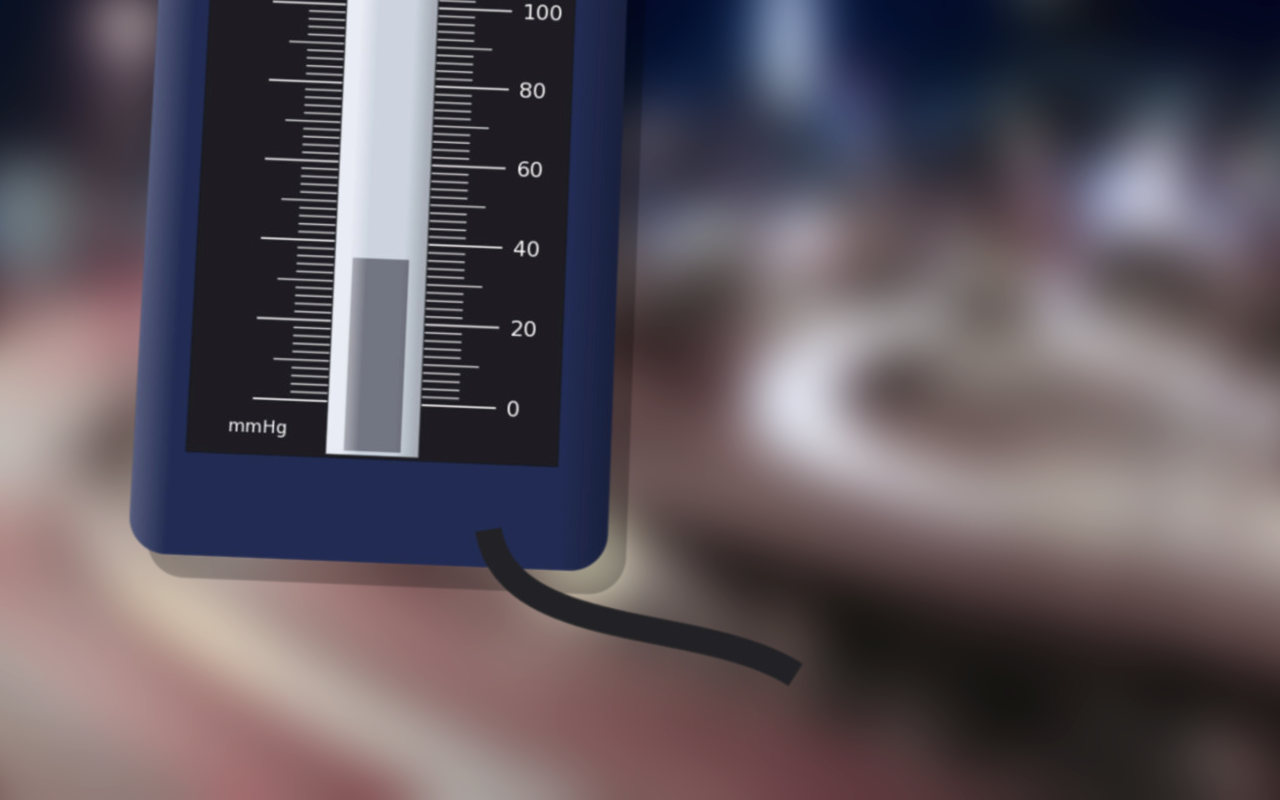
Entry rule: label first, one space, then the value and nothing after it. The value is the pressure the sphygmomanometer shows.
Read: 36 mmHg
